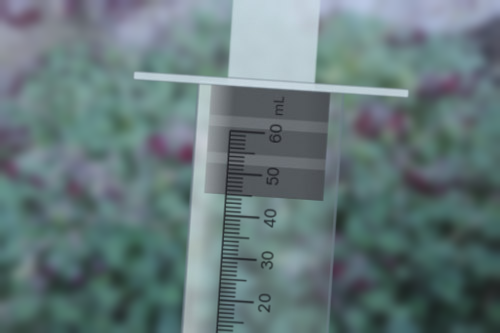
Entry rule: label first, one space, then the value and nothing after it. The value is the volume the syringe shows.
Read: 45 mL
